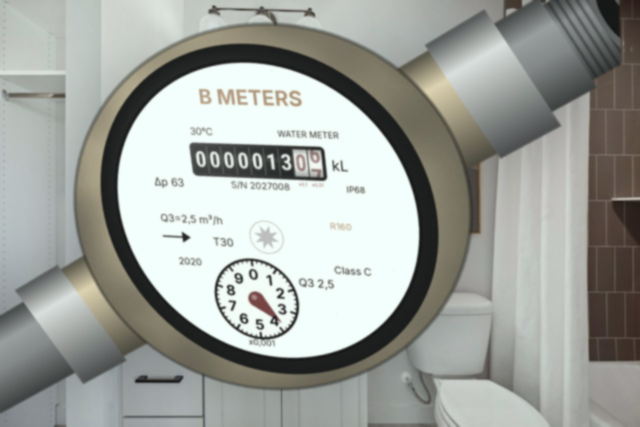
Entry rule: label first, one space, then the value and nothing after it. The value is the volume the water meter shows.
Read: 13.063 kL
